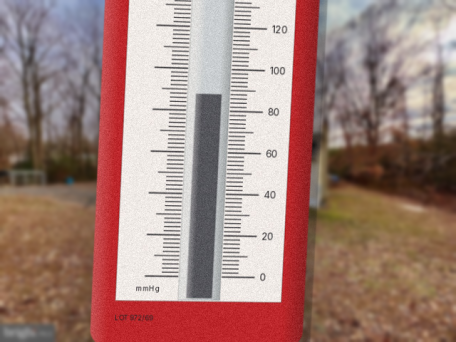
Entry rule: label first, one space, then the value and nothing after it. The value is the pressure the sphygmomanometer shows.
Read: 88 mmHg
